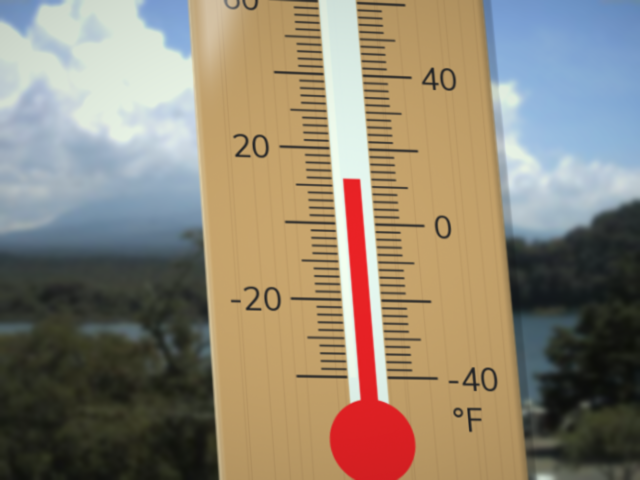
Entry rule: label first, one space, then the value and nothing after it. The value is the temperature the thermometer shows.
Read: 12 °F
